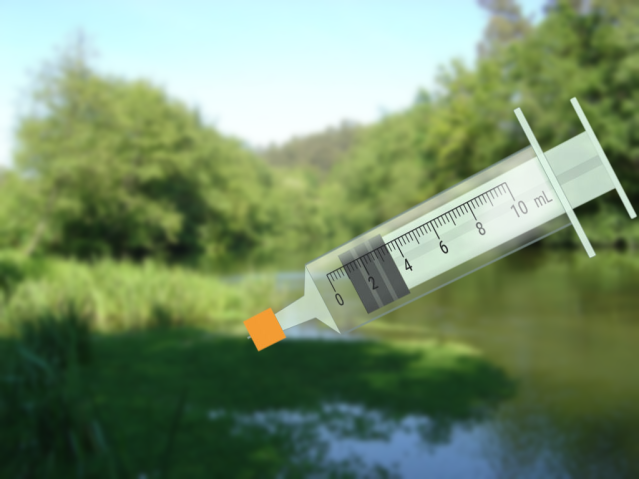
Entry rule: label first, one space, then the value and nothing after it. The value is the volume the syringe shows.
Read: 1 mL
